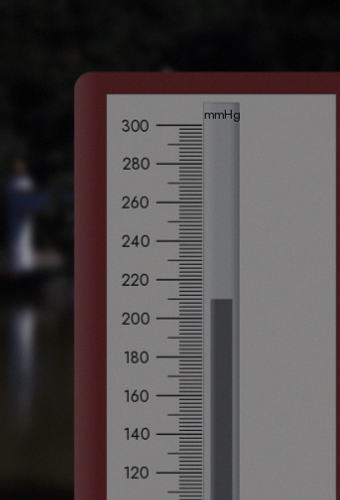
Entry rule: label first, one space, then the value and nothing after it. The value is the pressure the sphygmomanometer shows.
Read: 210 mmHg
